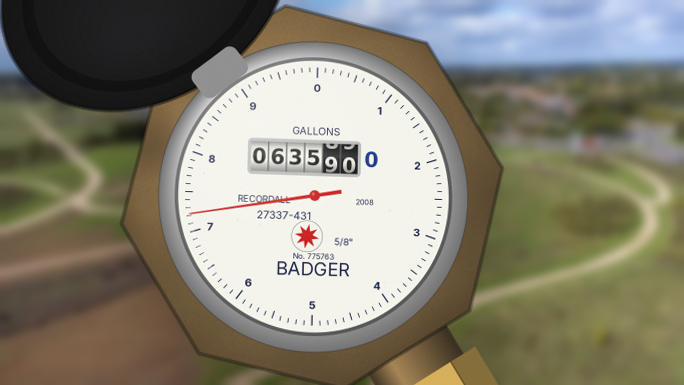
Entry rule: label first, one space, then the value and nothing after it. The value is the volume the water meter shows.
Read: 635897.2 gal
